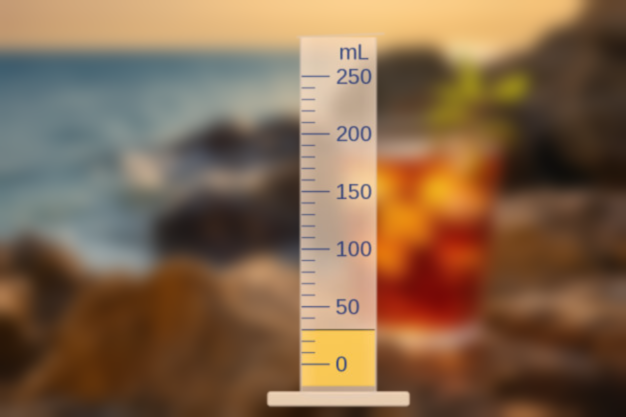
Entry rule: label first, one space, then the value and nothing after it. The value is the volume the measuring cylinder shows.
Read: 30 mL
